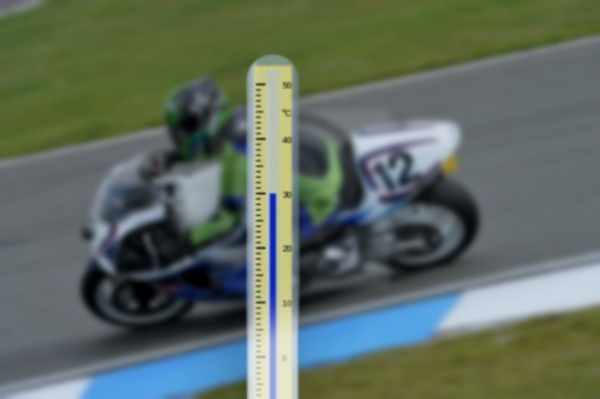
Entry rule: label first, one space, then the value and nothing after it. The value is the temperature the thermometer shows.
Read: 30 °C
